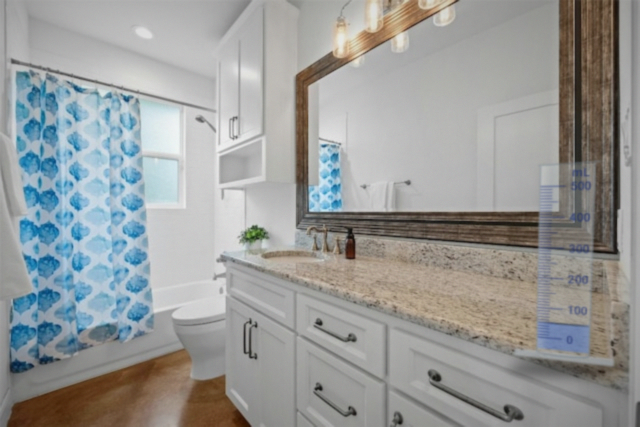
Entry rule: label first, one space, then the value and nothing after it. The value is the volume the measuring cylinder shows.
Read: 50 mL
